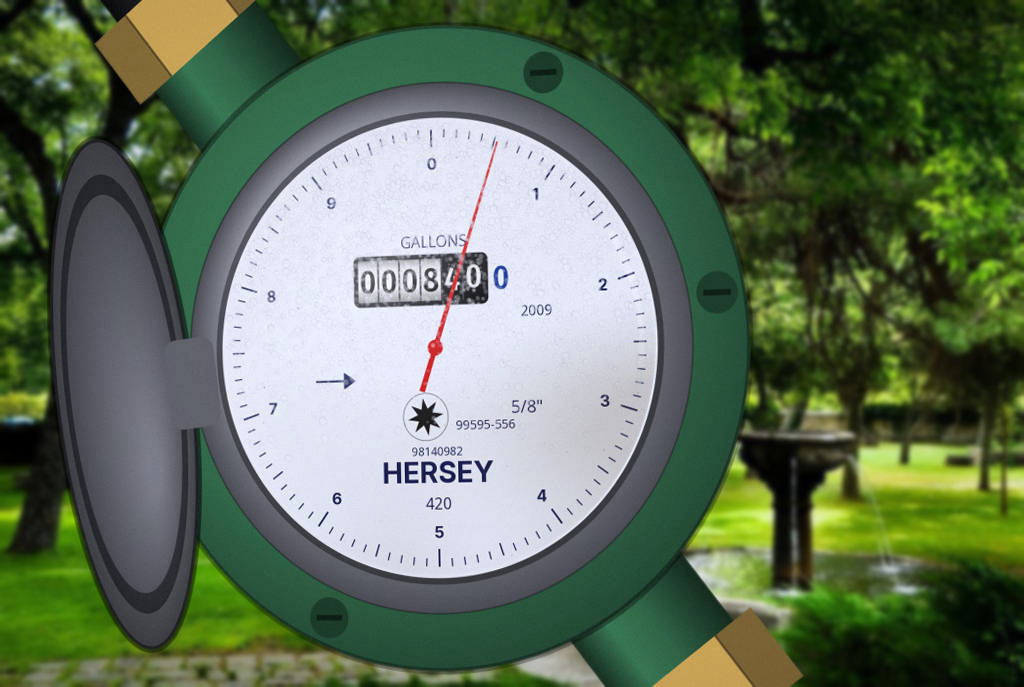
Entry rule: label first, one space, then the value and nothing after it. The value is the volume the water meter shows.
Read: 8400.5 gal
